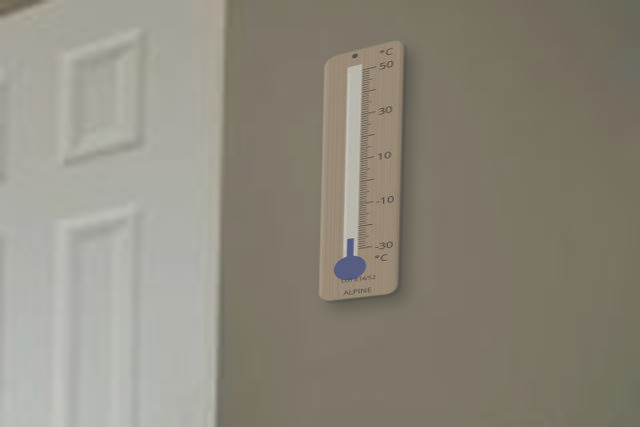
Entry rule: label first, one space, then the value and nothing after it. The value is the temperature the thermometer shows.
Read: -25 °C
